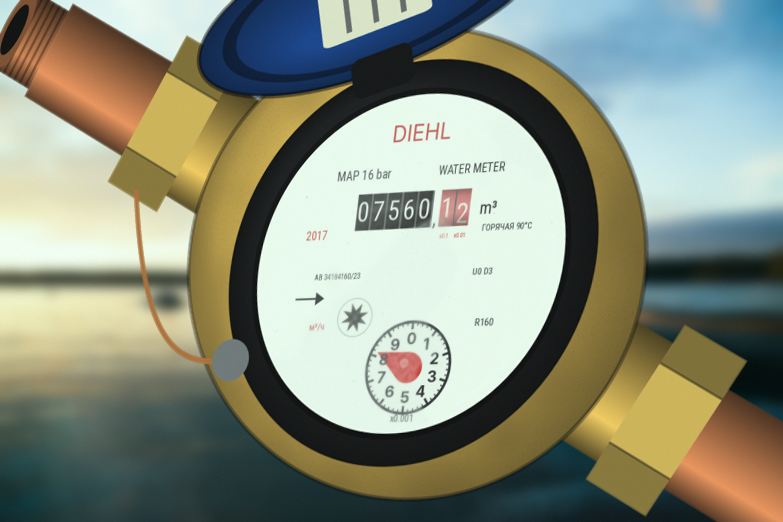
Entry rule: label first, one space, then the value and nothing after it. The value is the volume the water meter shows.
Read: 7560.118 m³
